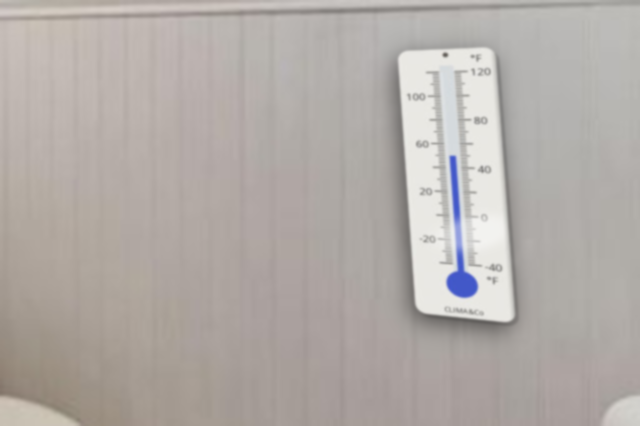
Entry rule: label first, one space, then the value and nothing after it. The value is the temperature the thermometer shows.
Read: 50 °F
